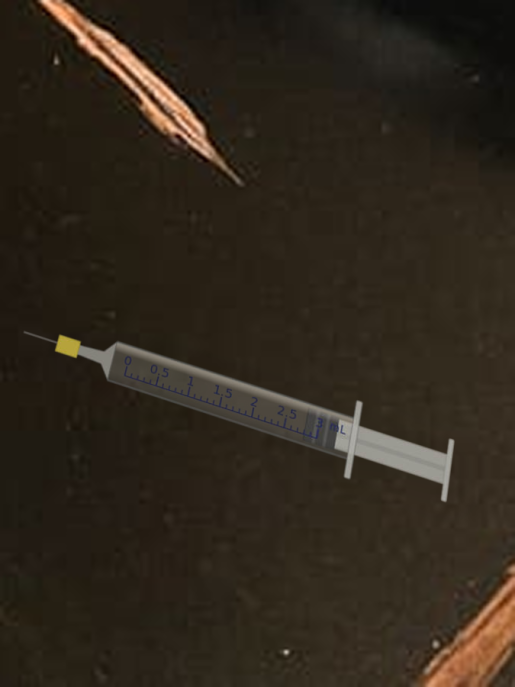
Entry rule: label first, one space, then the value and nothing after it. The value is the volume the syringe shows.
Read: 2.8 mL
